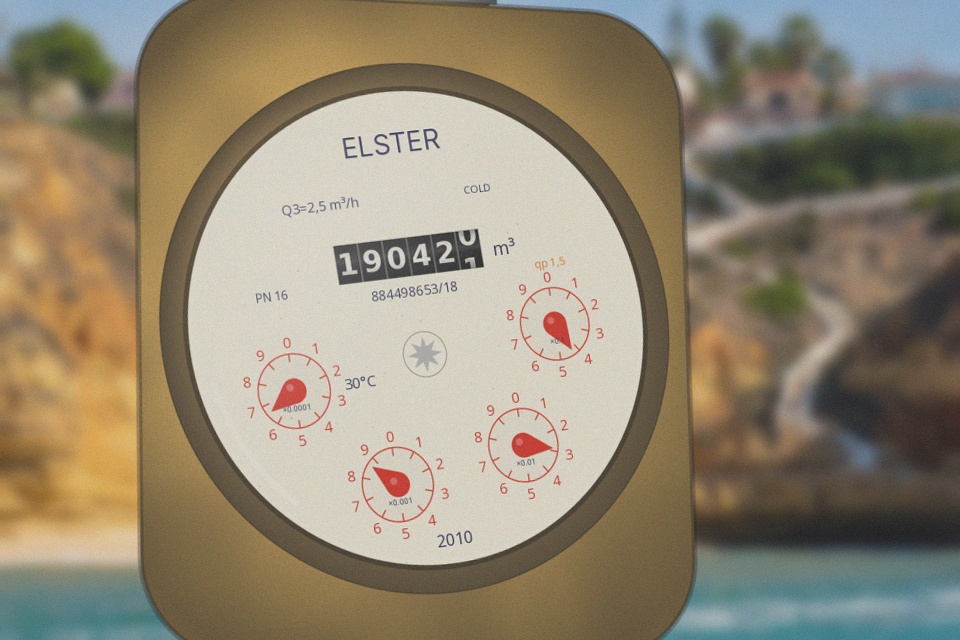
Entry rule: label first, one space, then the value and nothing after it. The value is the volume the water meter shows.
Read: 190420.4286 m³
